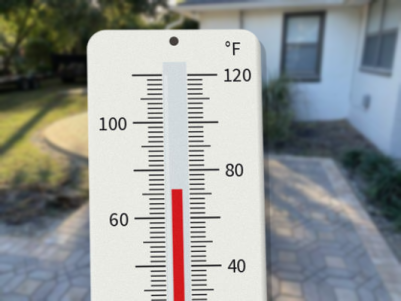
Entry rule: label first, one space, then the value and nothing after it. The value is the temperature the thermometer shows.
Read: 72 °F
